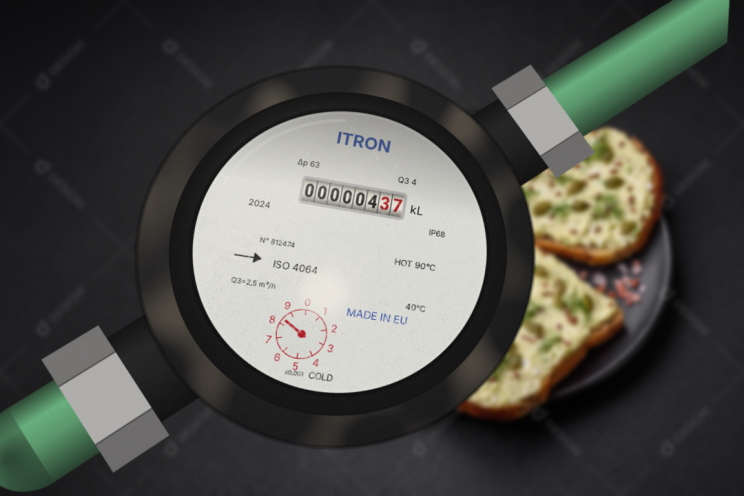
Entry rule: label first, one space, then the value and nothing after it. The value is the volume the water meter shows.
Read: 4.378 kL
